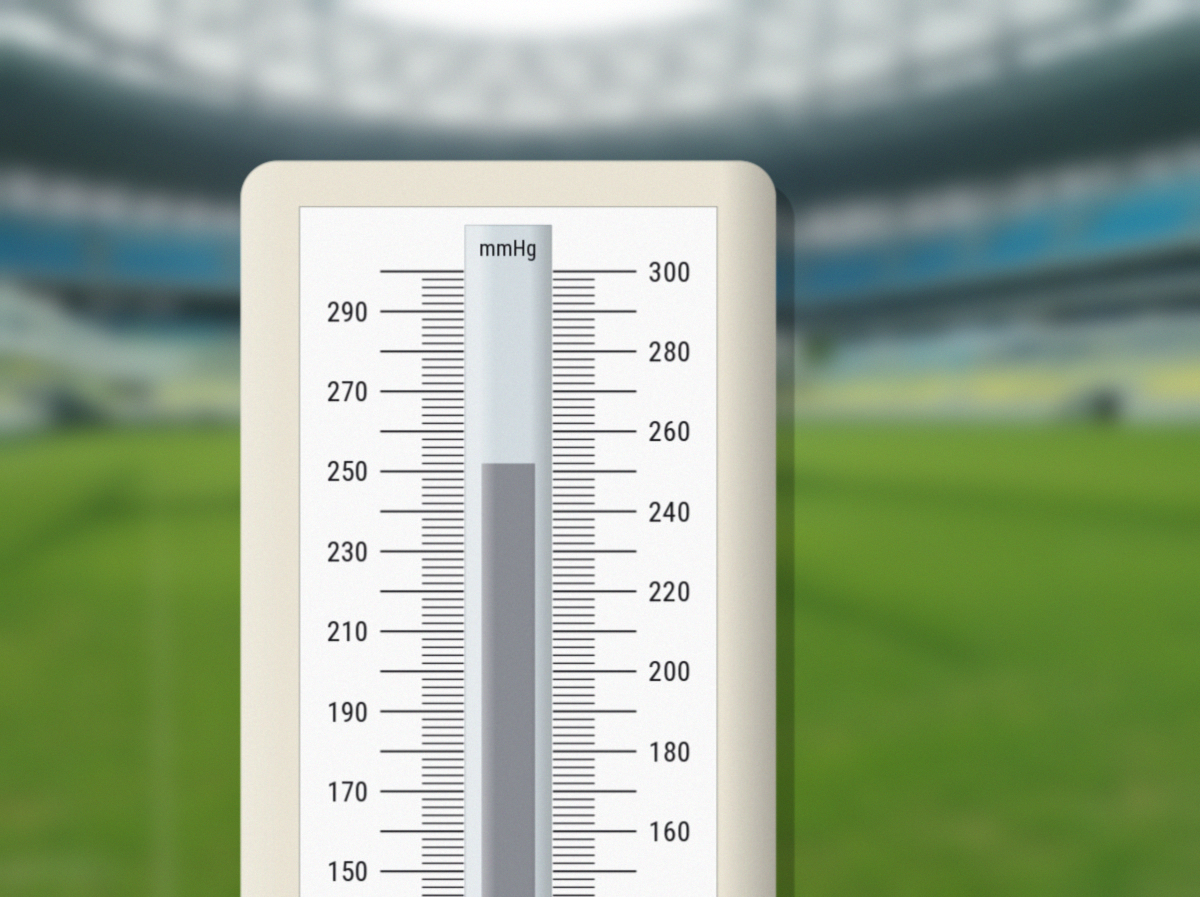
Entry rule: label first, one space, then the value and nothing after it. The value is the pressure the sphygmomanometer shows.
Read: 252 mmHg
